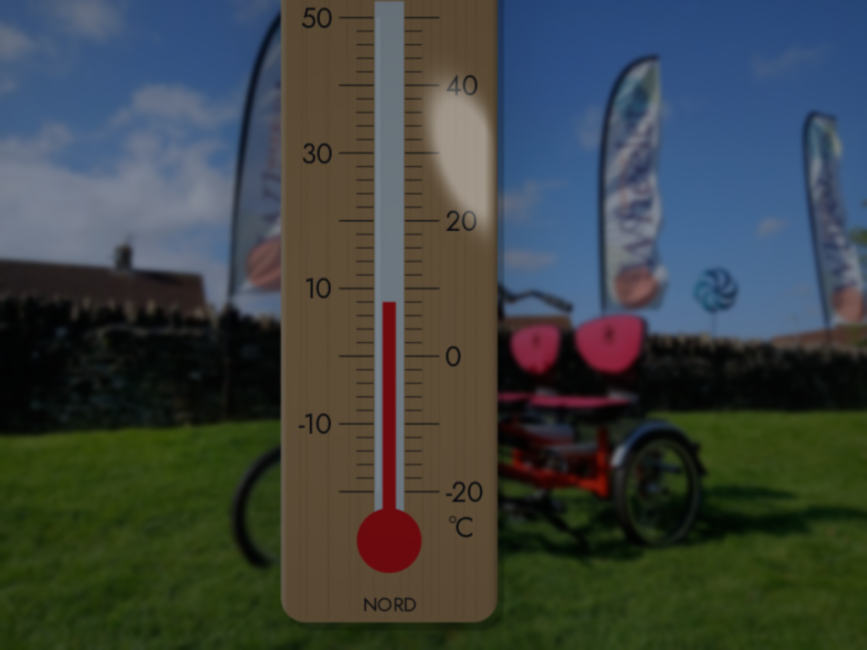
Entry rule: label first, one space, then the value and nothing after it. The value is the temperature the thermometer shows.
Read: 8 °C
